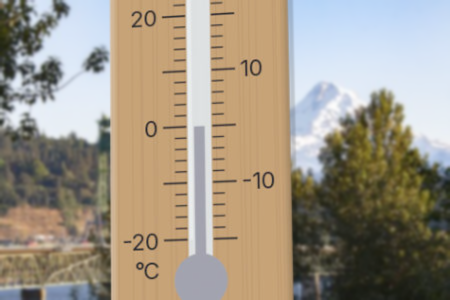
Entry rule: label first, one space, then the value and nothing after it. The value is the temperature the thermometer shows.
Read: 0 °C
